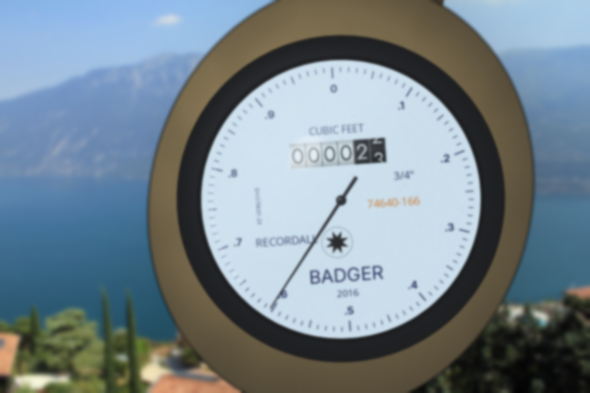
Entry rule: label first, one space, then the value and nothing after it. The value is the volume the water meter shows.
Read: 22.60 ft³
